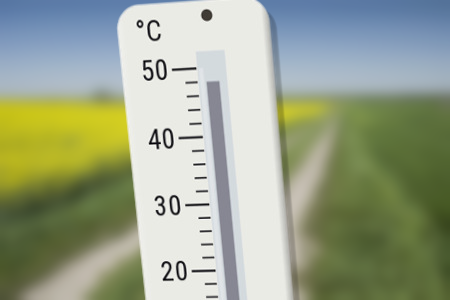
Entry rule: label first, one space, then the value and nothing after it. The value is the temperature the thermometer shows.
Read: 48 °C
